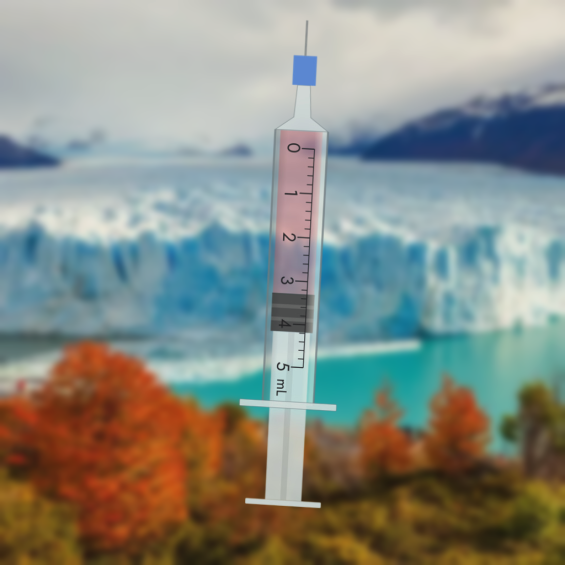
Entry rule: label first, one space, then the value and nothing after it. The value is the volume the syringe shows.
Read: 3.3 mL
